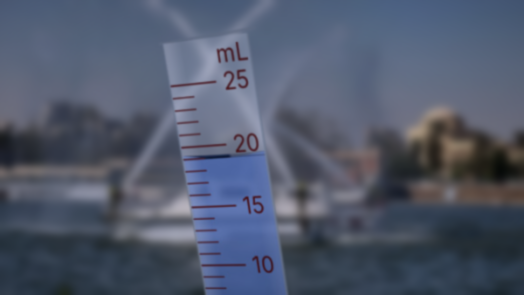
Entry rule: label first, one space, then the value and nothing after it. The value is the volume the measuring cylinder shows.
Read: 19 mL
